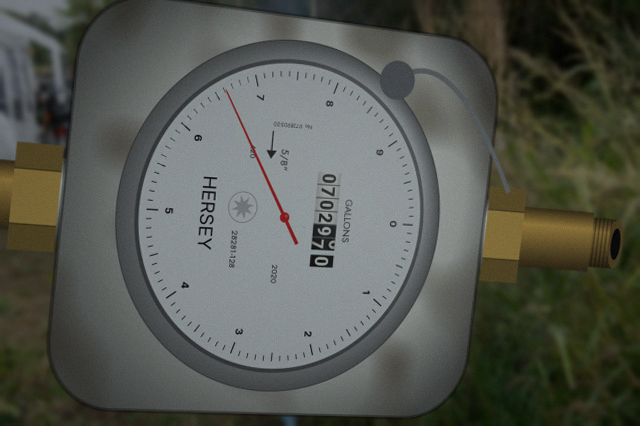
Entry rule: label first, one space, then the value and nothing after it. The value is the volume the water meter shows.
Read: 702966.6 gal
